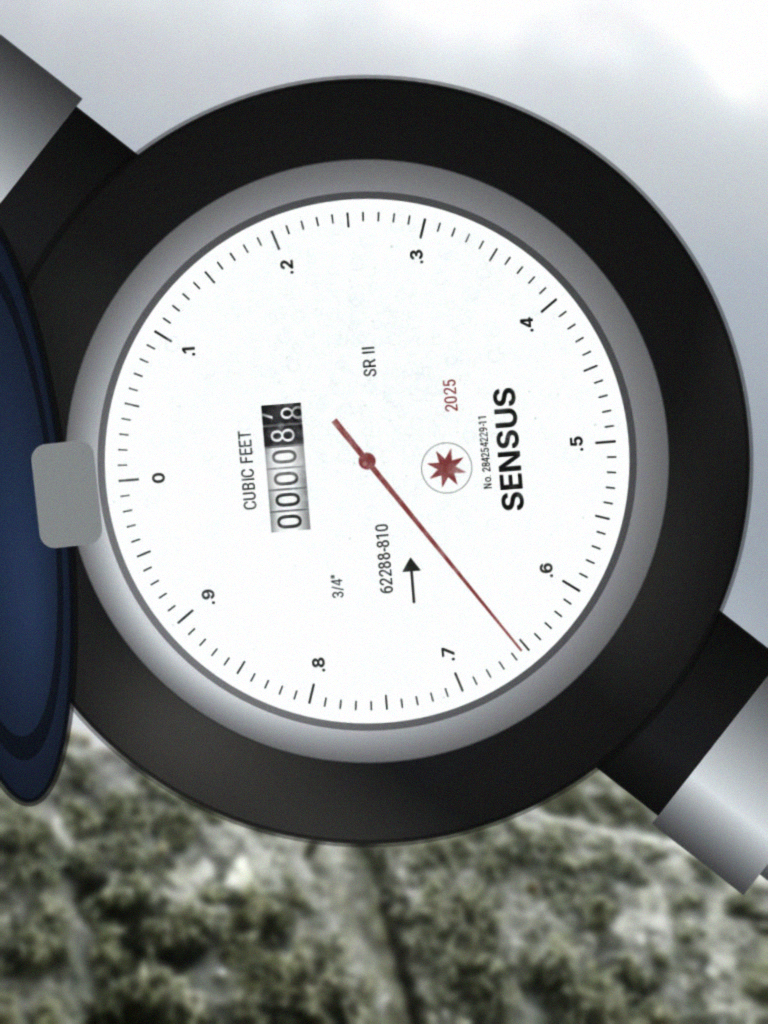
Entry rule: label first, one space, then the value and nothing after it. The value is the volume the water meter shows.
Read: 87.65 ft³
